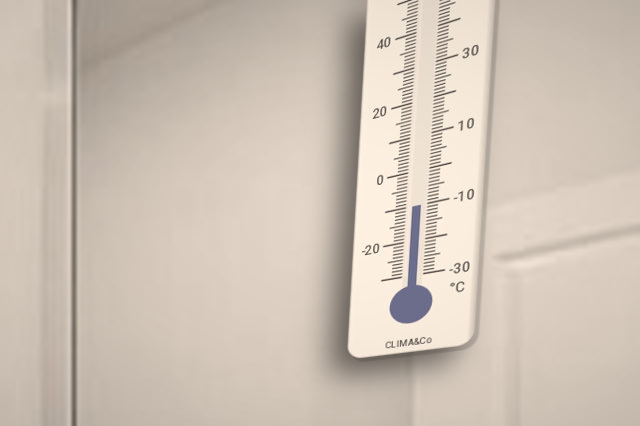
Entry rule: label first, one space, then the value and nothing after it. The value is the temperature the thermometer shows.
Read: -10 °C
